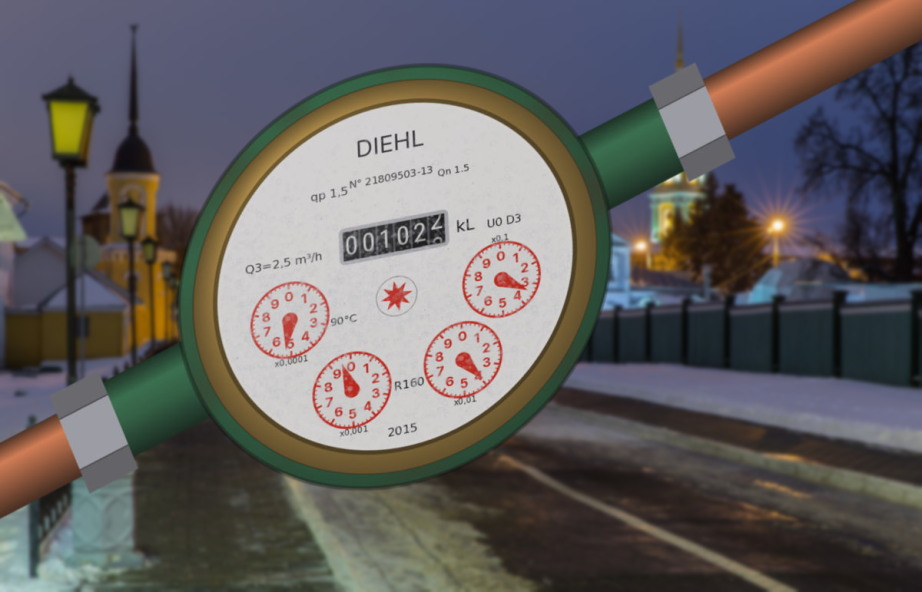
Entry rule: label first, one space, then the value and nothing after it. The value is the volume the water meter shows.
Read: 1022.3395 kL
